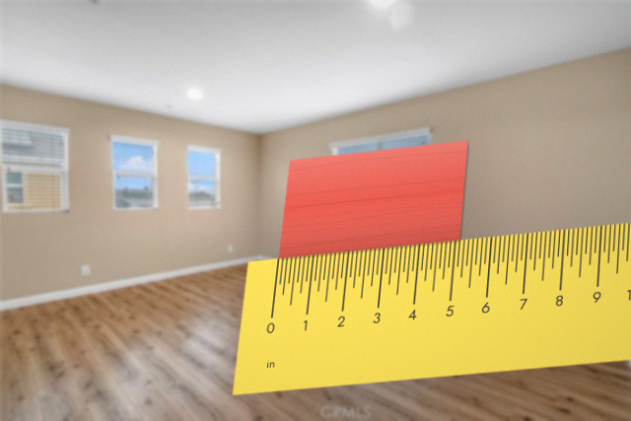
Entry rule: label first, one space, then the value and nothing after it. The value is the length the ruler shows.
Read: 5.125 in
